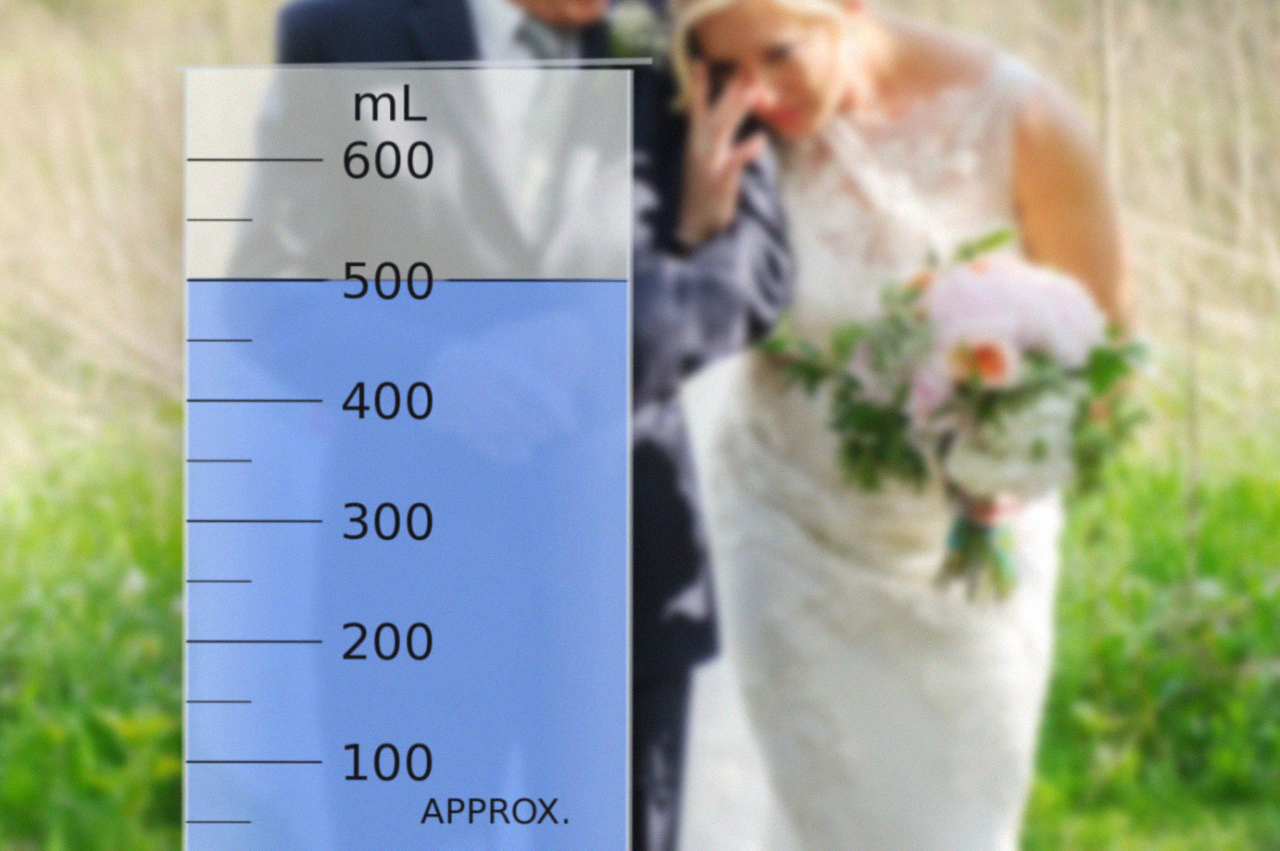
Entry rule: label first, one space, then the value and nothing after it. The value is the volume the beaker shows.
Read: 500 mL
